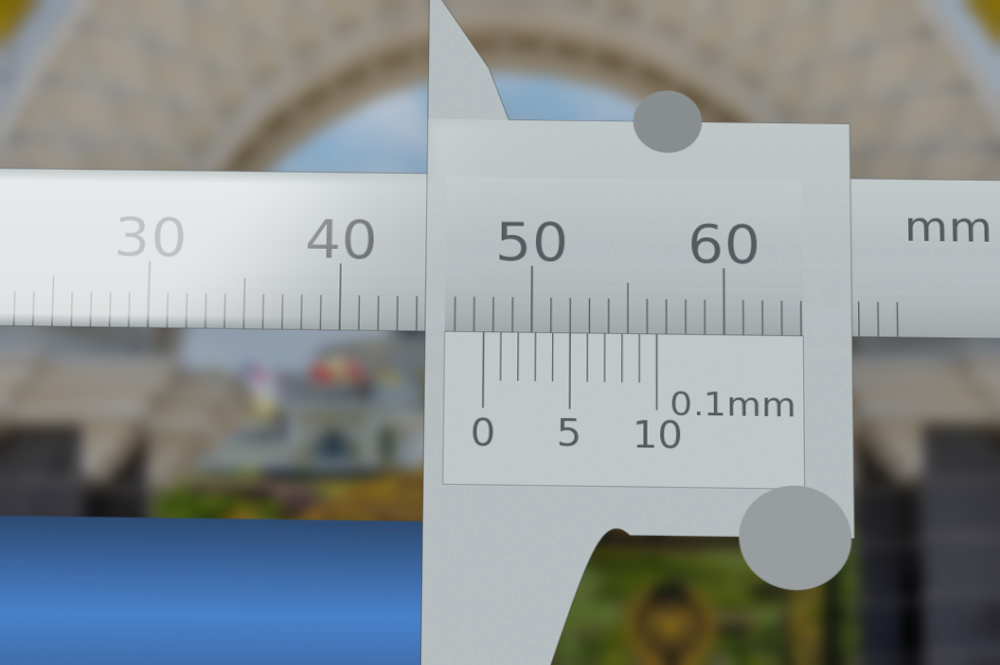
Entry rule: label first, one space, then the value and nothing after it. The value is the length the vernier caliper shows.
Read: 47.5 mm
